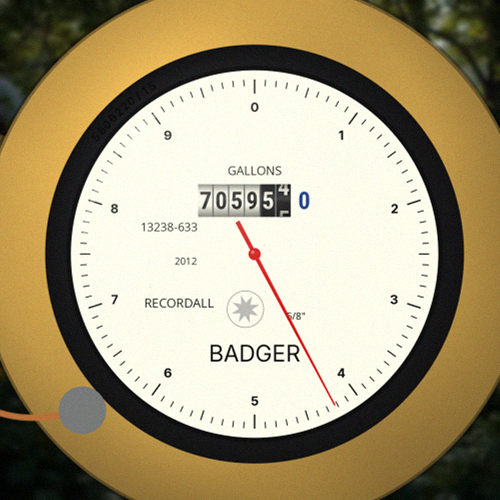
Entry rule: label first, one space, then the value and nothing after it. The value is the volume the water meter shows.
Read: 7059544.2 gal
